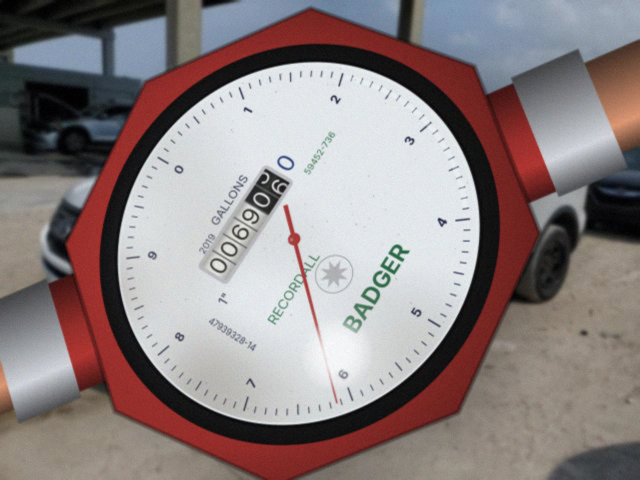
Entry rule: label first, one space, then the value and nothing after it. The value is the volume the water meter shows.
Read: 69056.1 gal
